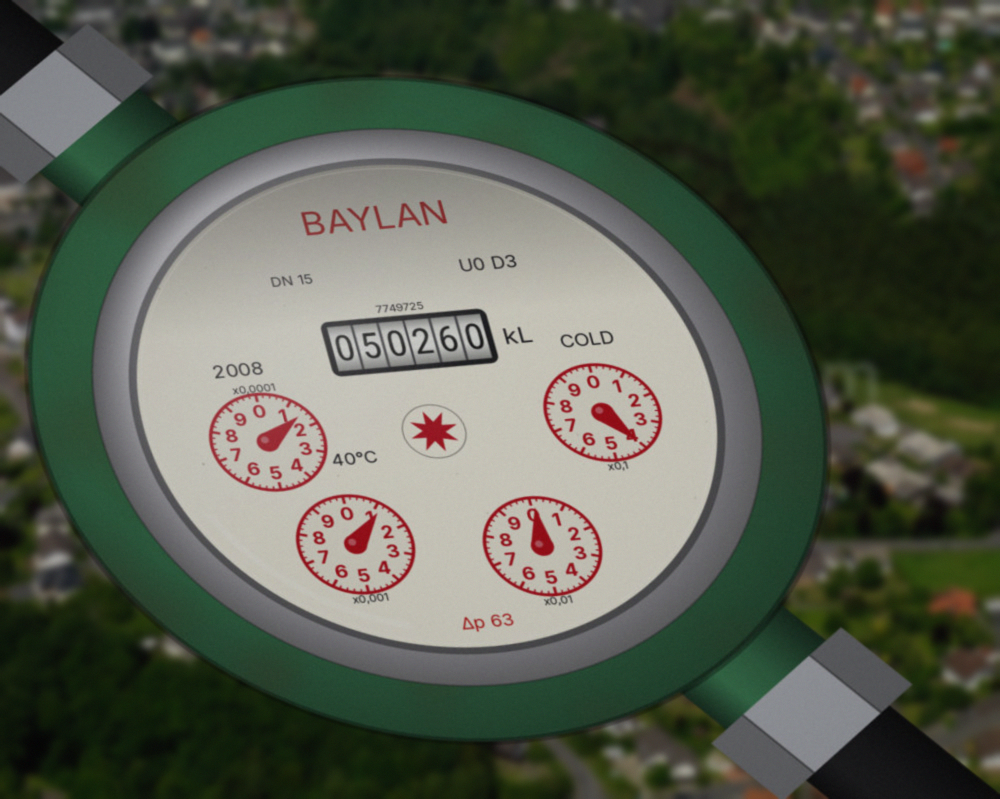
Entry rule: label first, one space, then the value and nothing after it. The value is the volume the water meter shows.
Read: 50260.4011 kL
